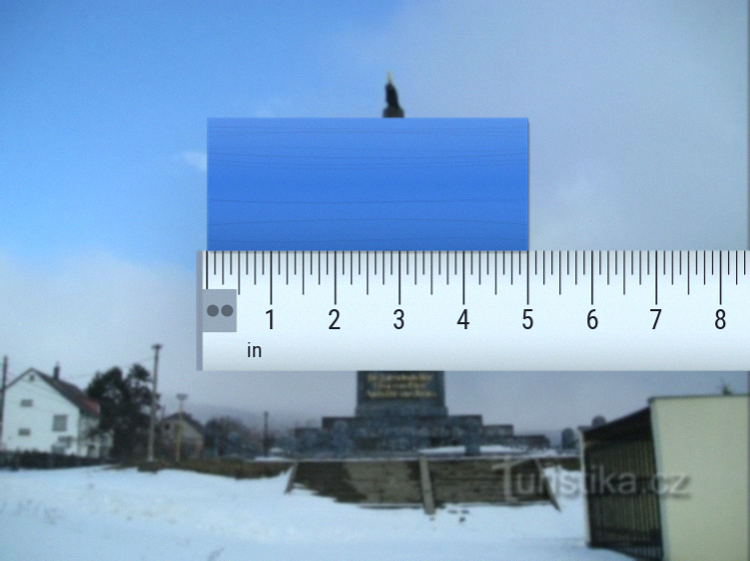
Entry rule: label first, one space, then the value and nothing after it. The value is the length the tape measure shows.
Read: 5 in
